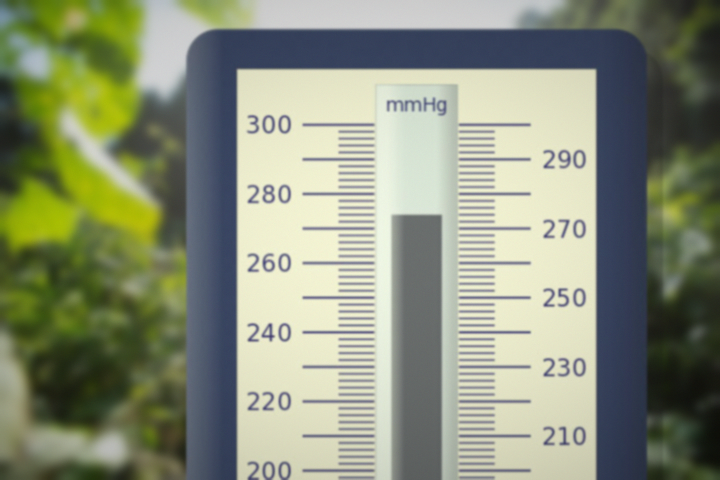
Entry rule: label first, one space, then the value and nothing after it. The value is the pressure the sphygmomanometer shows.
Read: 274 mmHg
